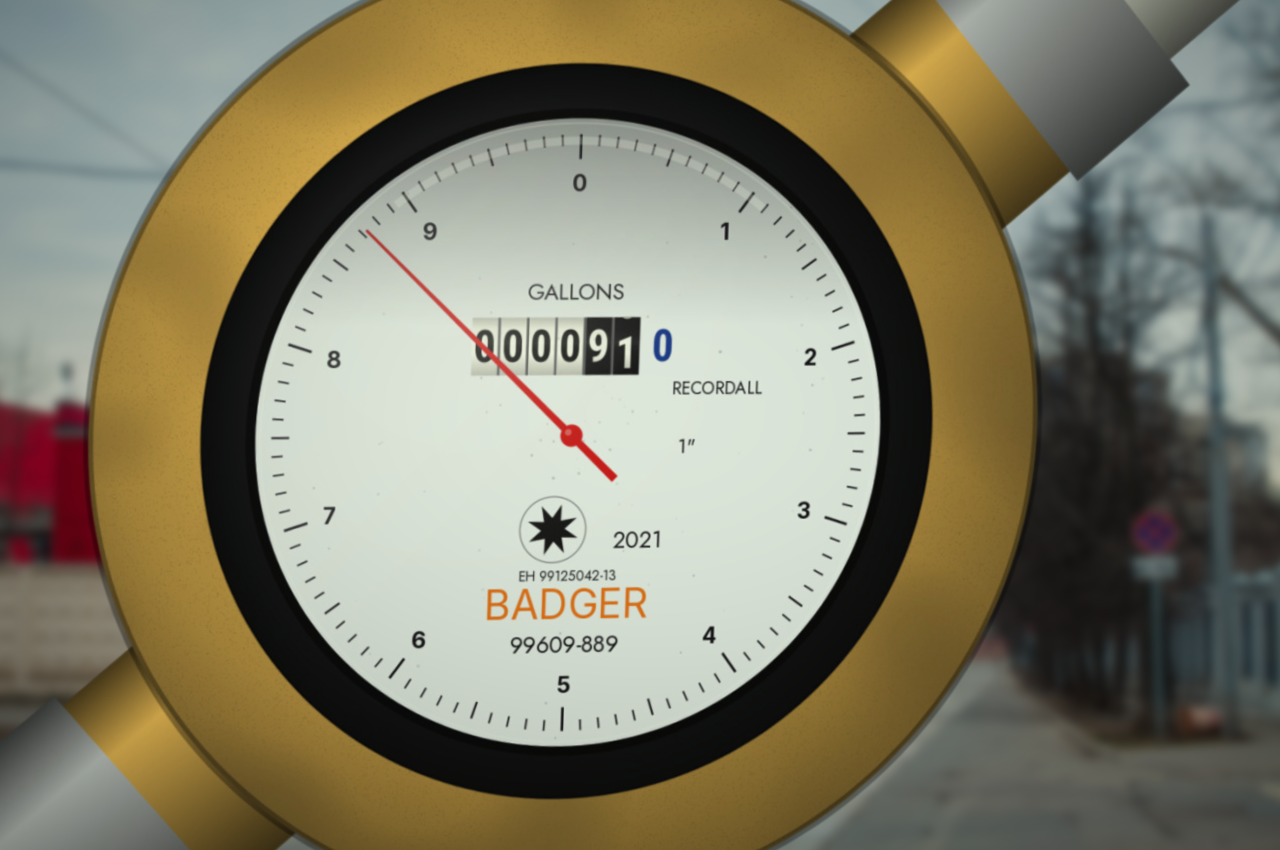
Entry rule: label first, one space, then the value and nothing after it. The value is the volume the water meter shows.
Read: 908.7 gal
